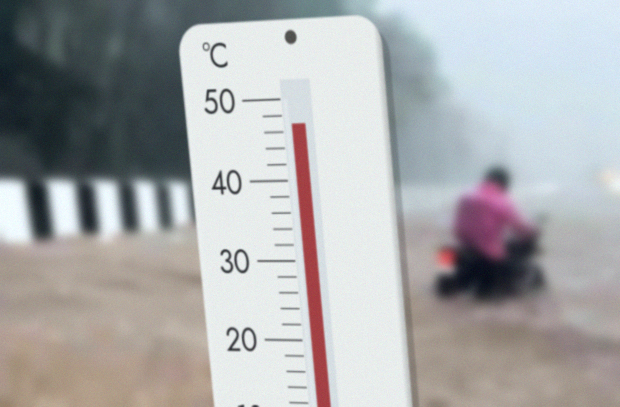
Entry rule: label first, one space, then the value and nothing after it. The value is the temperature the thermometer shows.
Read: 47 °C
